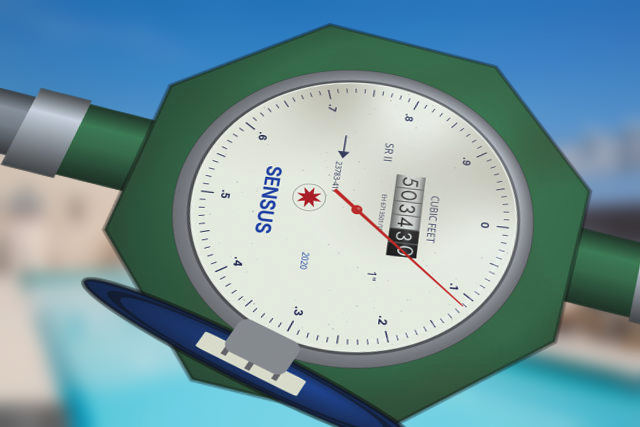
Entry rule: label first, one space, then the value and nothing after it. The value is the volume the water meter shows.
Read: 503430.11 ft³
